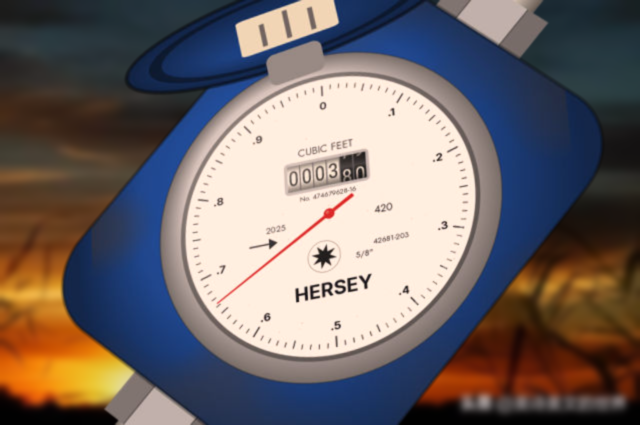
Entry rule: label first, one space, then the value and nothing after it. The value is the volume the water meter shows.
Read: 379.66 ft³
